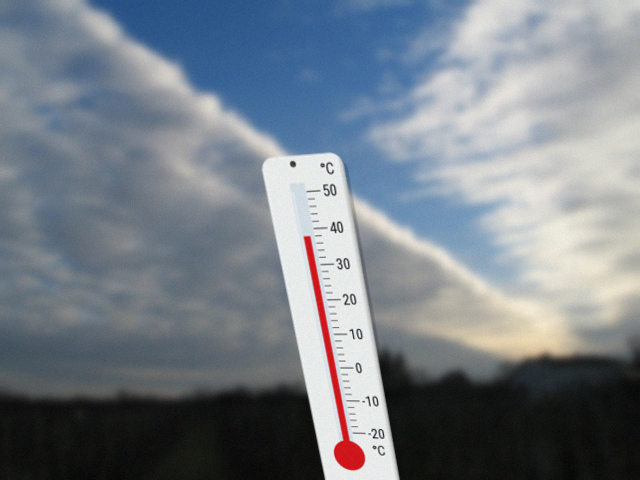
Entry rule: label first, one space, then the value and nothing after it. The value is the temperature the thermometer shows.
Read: 38 °C
